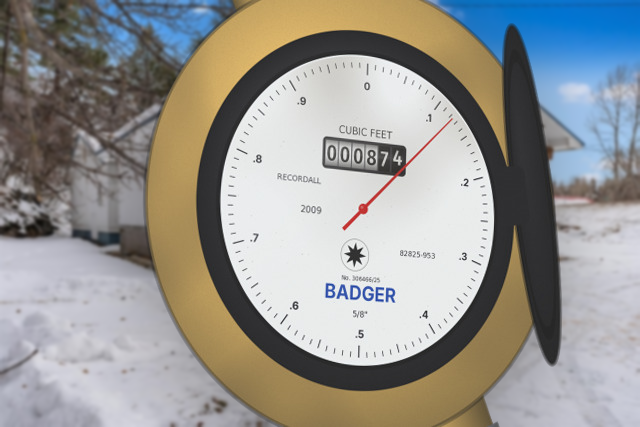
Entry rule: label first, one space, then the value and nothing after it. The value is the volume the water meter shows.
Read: 874.12 ft³
